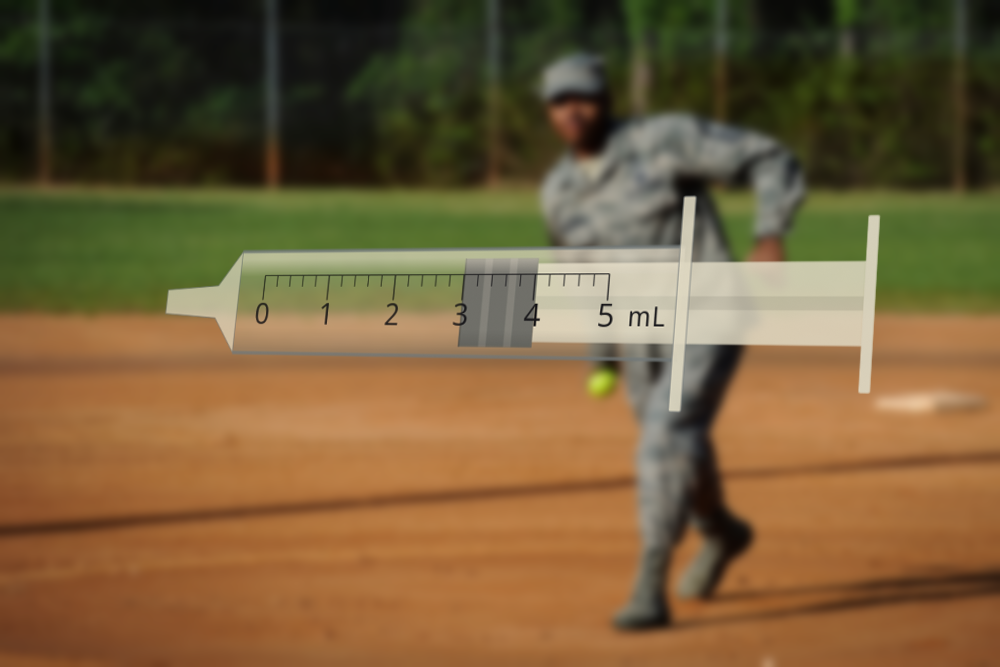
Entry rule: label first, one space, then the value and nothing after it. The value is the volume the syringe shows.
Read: 3 mL
